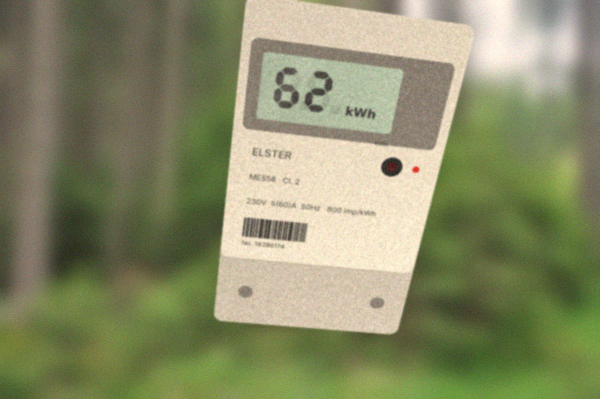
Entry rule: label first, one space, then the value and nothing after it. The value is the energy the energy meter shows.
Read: 62 kWh
